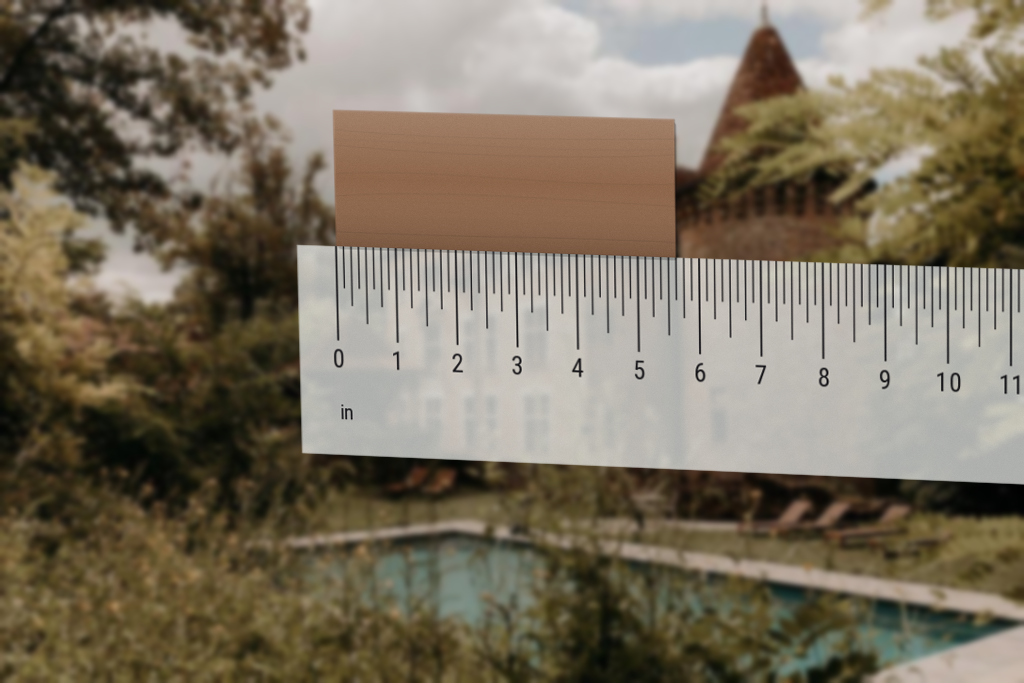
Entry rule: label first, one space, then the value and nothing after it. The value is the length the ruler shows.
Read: 5.625 in
